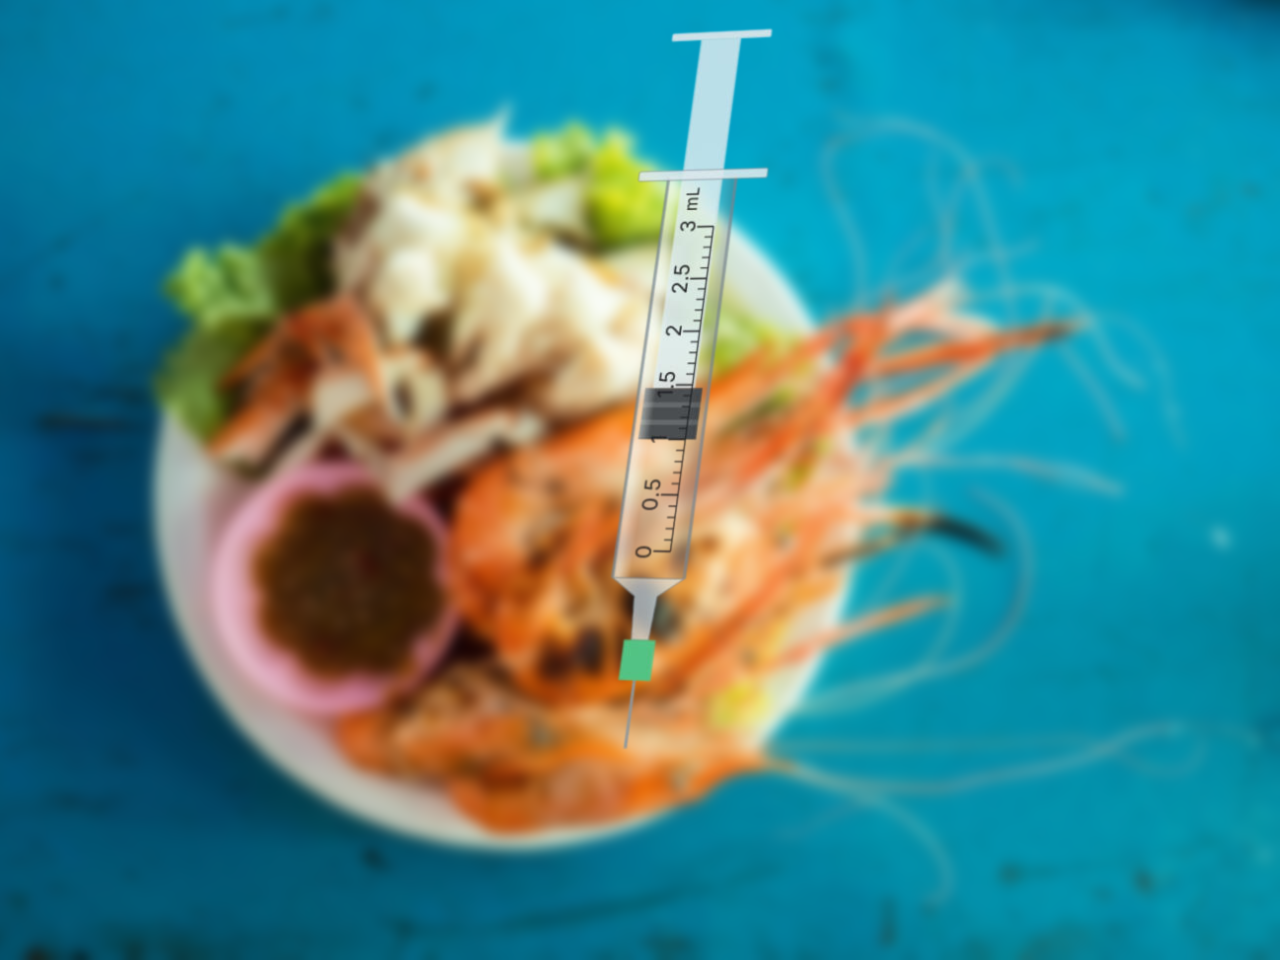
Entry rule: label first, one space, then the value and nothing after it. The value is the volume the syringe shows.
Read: 1 mL
